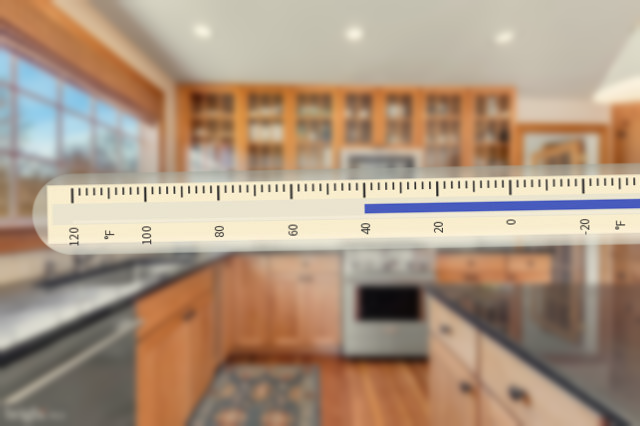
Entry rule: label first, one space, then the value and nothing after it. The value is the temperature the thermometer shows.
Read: 40 °F
